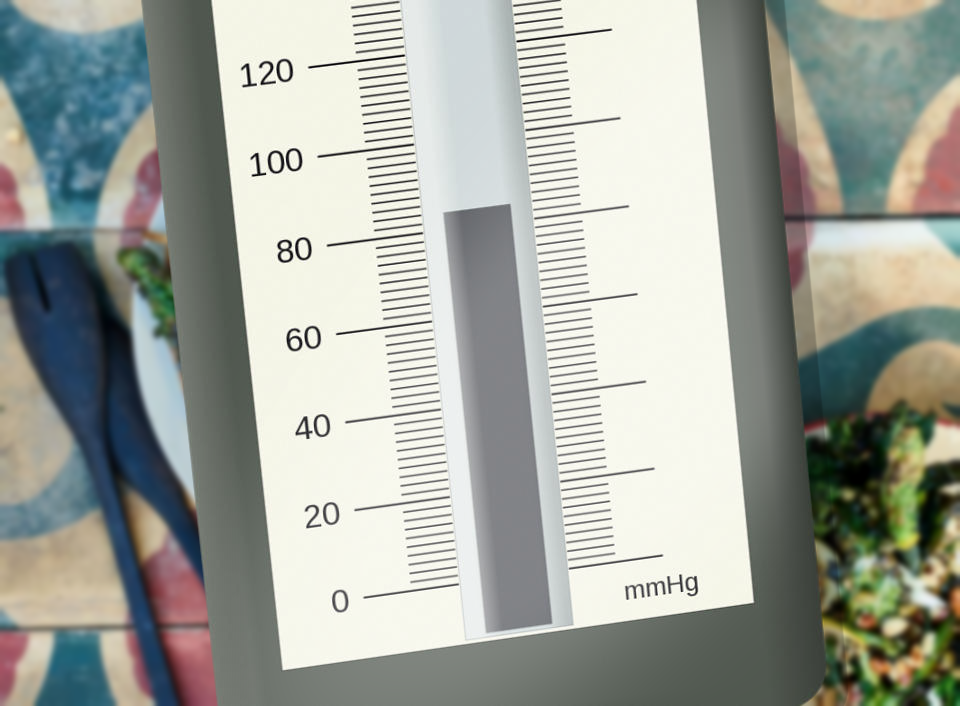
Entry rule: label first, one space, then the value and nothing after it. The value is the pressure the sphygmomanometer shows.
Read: 84 mmHg
